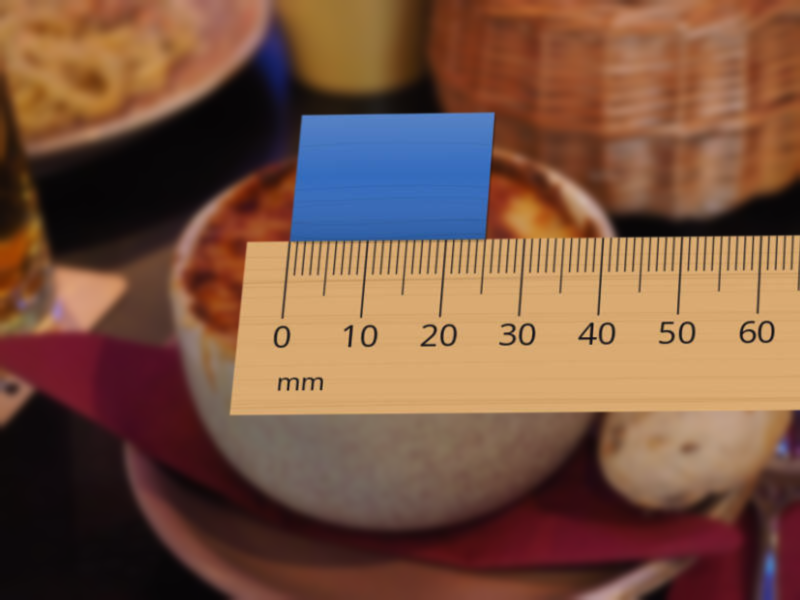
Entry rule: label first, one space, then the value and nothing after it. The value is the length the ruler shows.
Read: 25 mm
